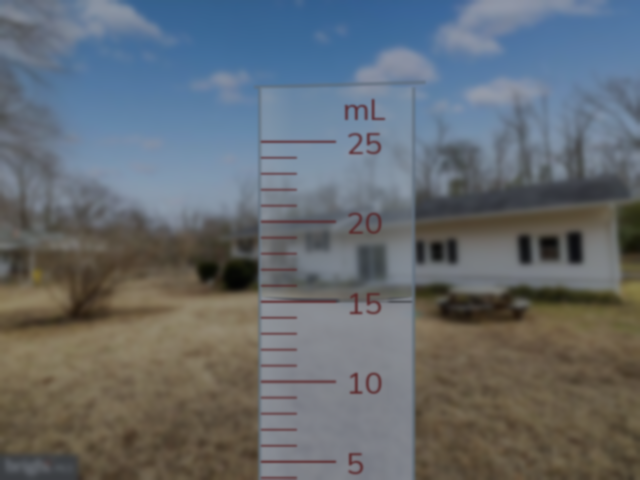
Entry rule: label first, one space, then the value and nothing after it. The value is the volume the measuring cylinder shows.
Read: 15 mL
